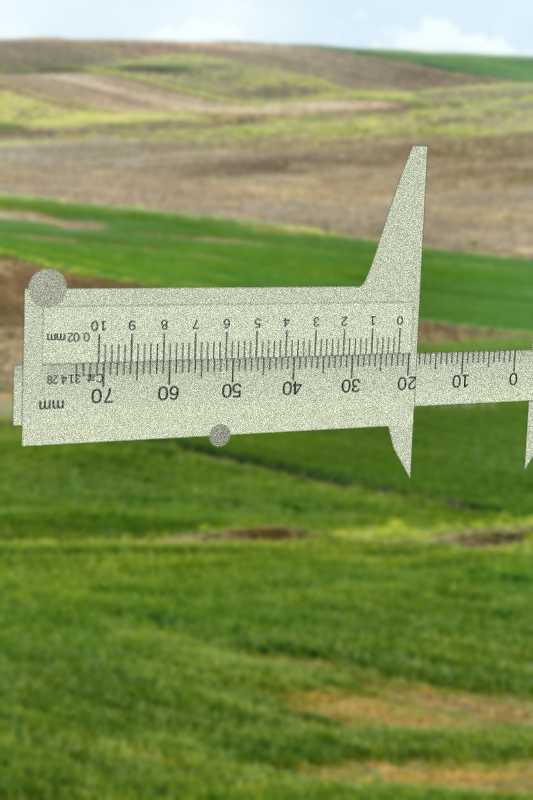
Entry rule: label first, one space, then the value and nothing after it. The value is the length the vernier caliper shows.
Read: 21.8 mm
